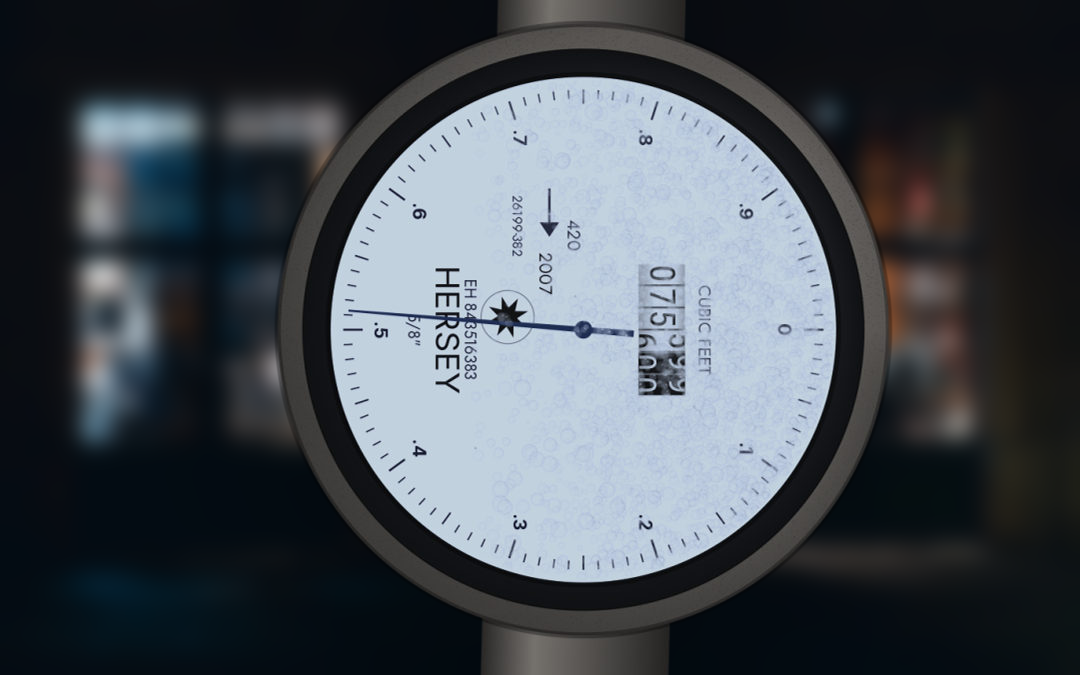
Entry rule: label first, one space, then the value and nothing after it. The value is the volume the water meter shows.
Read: 75599.51 ft³
